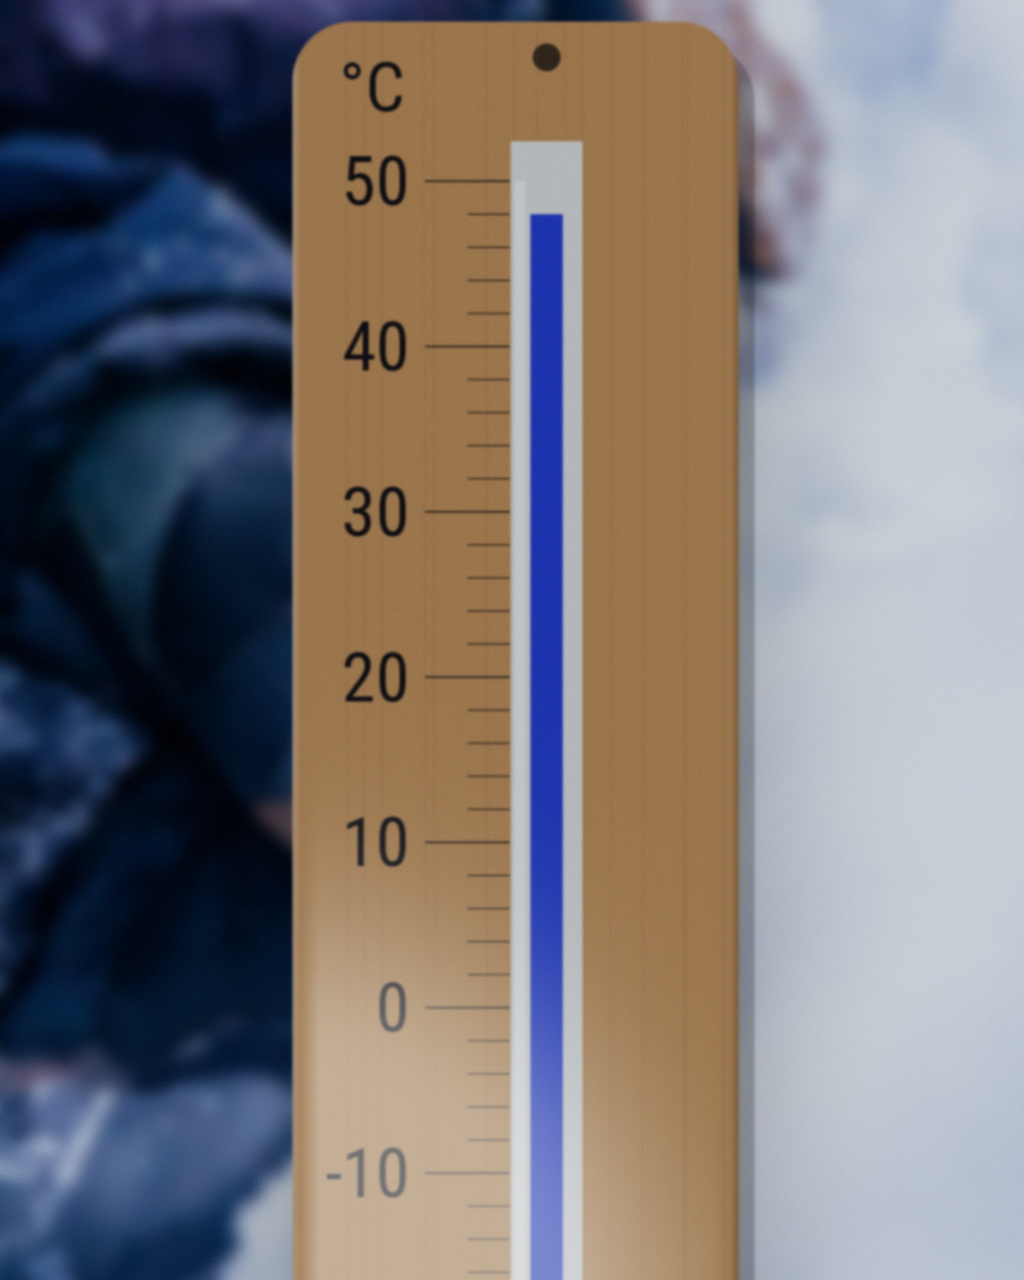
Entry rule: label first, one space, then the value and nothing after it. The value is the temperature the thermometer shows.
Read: 48 °C
